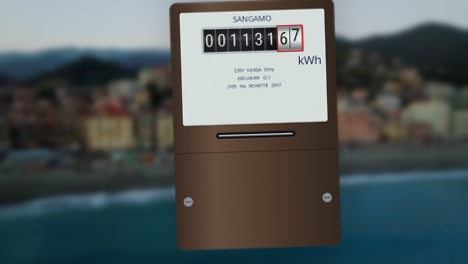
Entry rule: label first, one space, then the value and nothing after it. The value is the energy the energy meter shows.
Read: 1131.67 kWh
